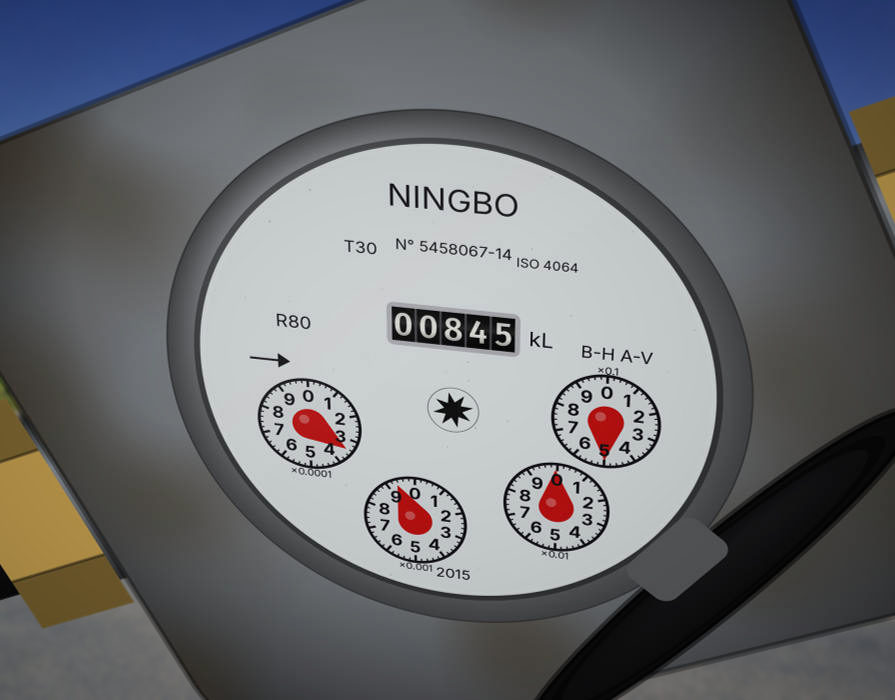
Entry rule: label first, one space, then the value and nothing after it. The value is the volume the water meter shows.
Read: 845.4993 kL
